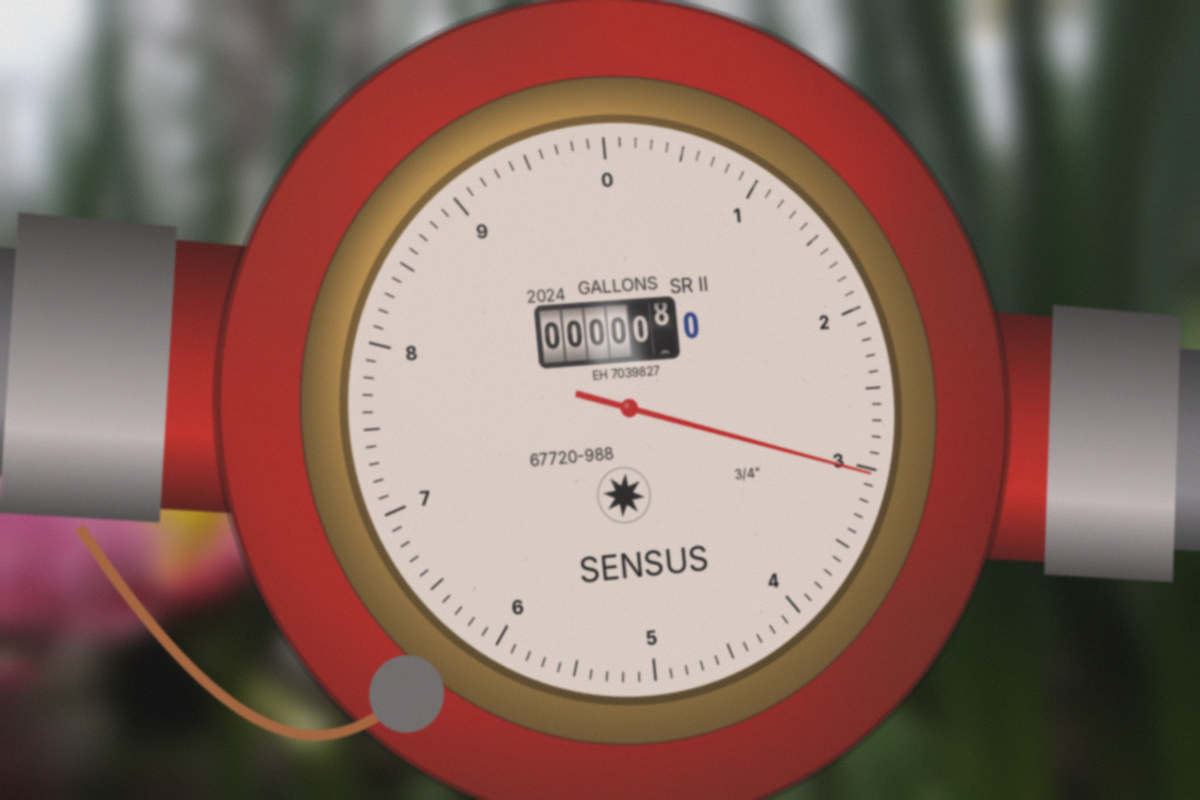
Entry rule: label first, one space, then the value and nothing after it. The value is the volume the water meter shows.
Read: 83.0 gal
